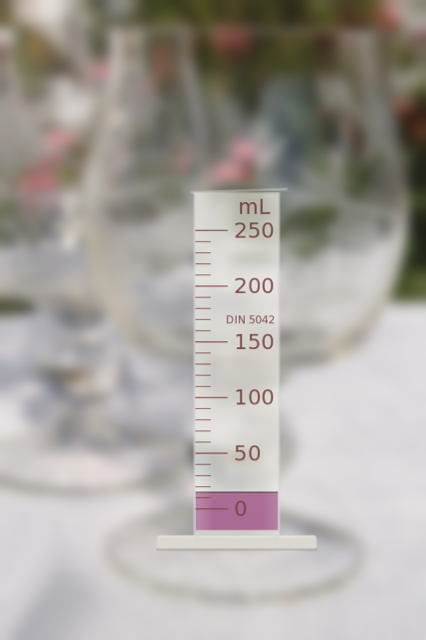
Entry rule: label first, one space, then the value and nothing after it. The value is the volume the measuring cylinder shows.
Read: 15 mL
